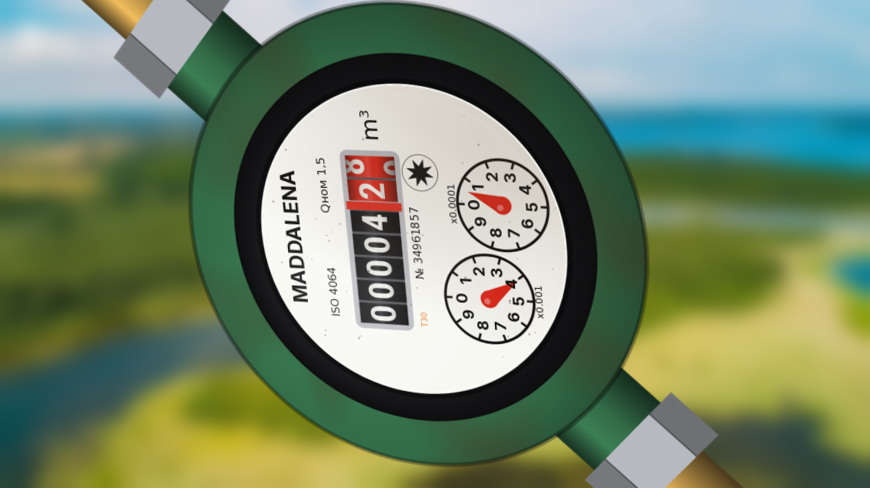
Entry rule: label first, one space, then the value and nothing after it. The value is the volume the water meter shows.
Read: 4.2840 m³
